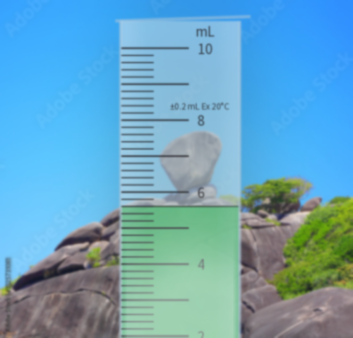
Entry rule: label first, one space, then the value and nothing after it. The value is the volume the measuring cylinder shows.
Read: 5.6 mL
